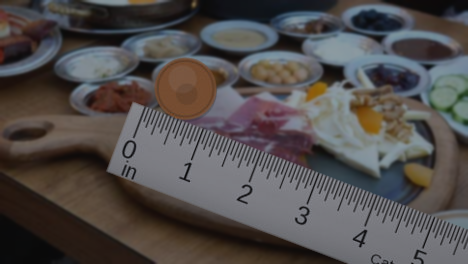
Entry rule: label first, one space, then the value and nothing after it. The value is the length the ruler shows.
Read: 1 in
